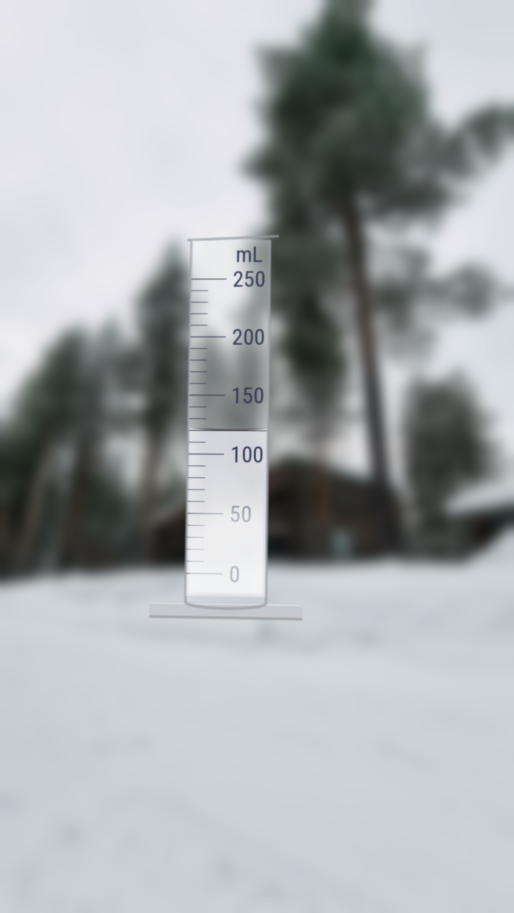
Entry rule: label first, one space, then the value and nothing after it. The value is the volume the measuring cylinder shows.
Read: 120 mL
